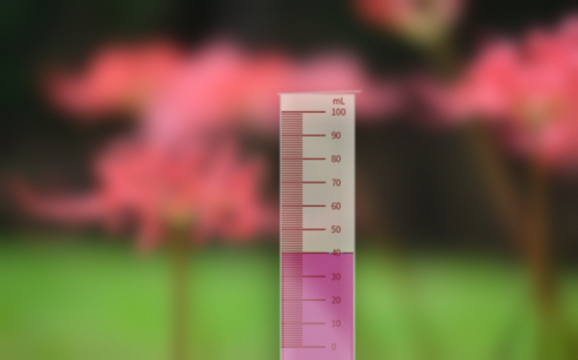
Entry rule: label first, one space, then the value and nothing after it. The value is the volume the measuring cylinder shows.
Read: 40 mL
